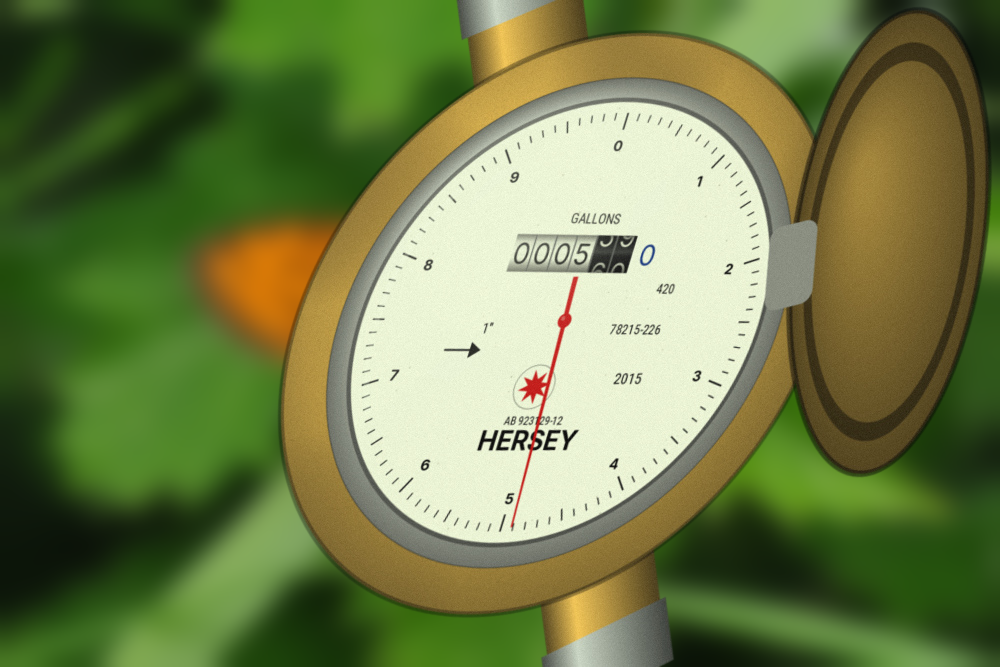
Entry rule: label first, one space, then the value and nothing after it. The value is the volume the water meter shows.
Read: 5594.9 gal
